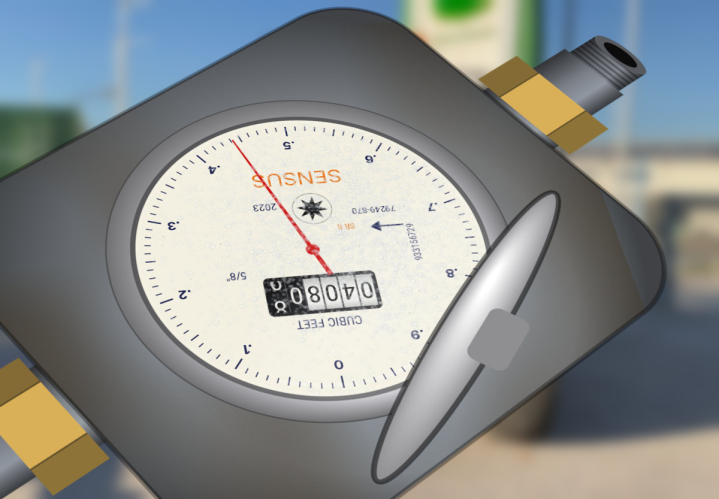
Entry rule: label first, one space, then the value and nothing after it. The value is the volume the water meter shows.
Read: 40808.44 ft³
